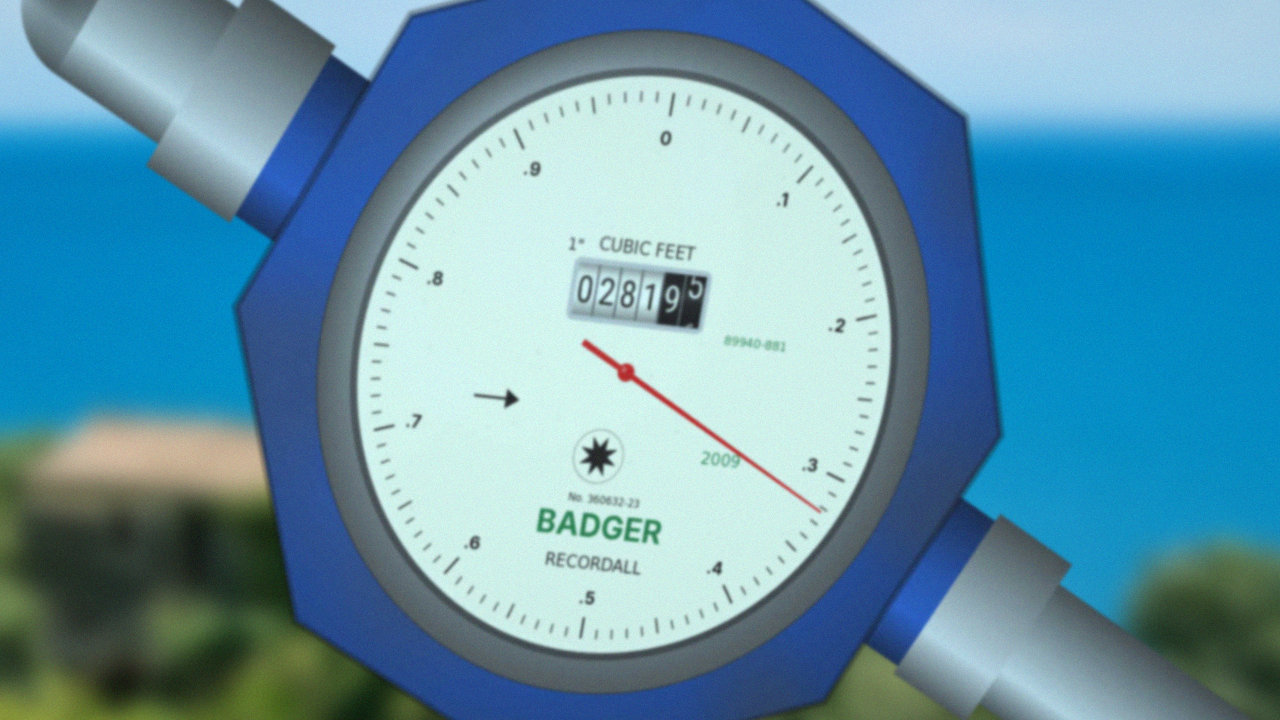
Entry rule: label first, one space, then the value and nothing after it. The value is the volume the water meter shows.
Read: 28195.32 ft³
